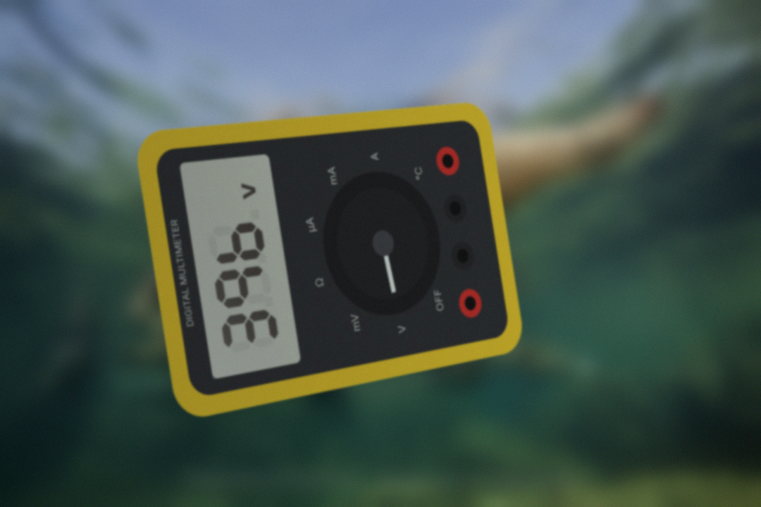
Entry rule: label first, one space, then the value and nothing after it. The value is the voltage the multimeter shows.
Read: 396 V
